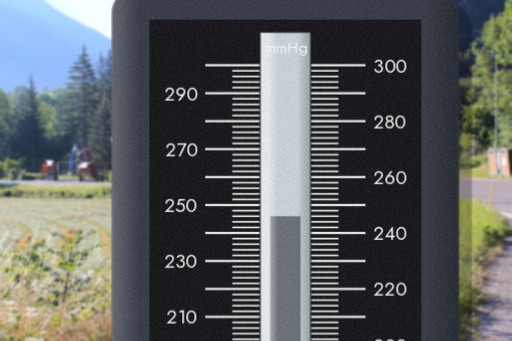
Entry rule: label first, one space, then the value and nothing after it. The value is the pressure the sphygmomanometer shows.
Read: 246 mmHg
